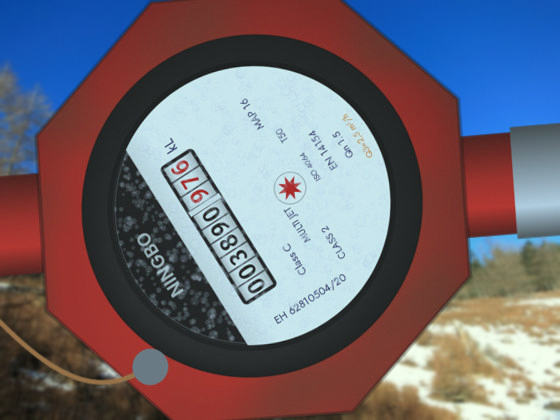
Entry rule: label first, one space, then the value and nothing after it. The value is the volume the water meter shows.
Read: 3890.976 kL
